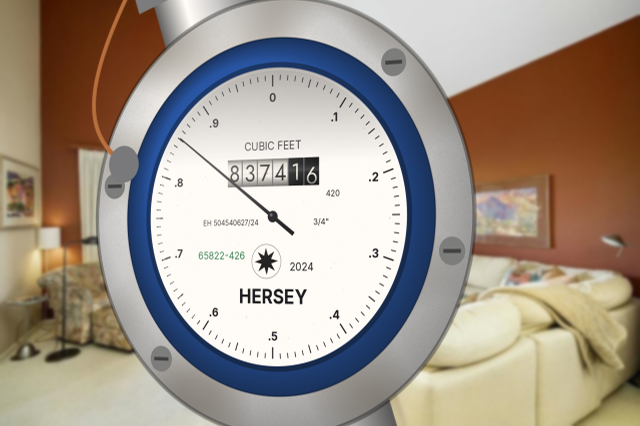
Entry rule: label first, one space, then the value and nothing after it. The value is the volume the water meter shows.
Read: 837415.85 ft³
